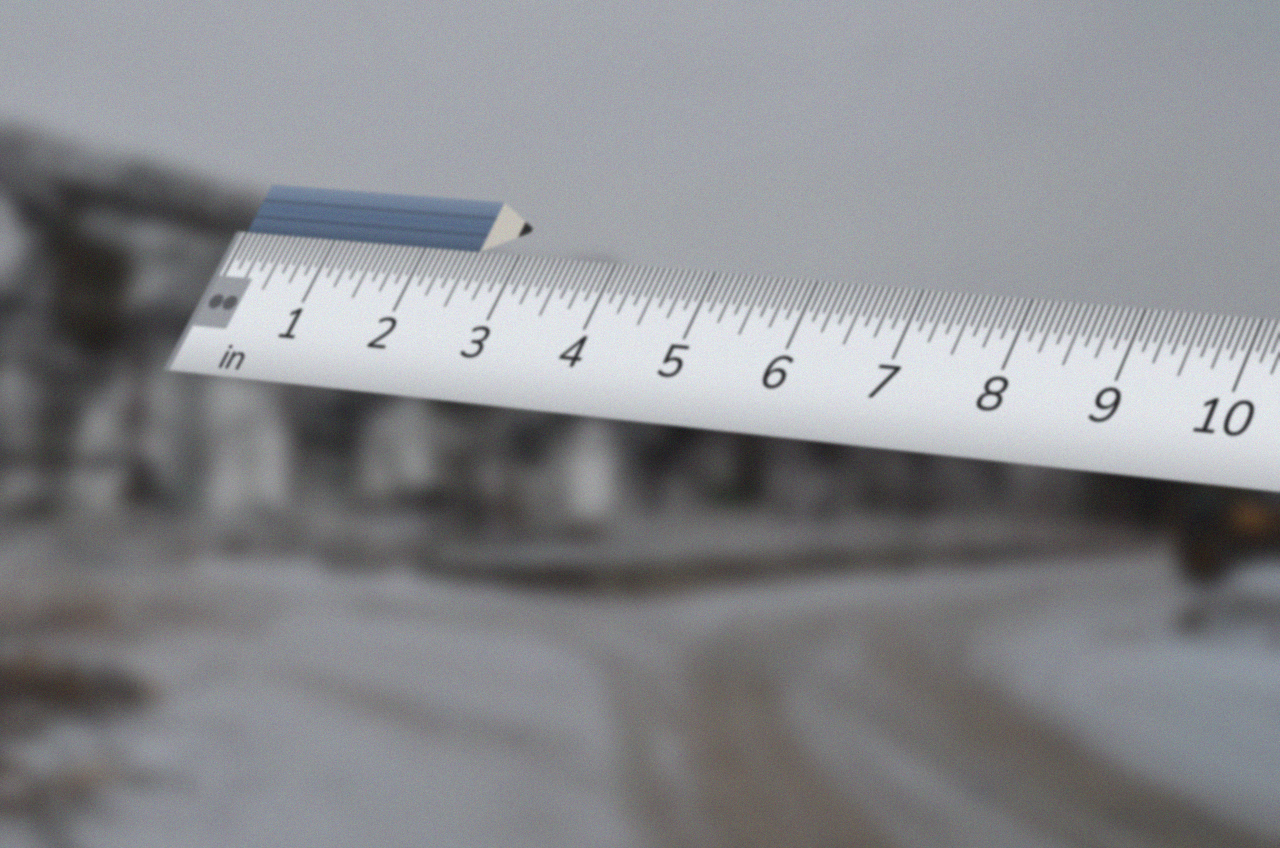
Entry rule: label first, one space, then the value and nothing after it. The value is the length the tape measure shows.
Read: 3 in
